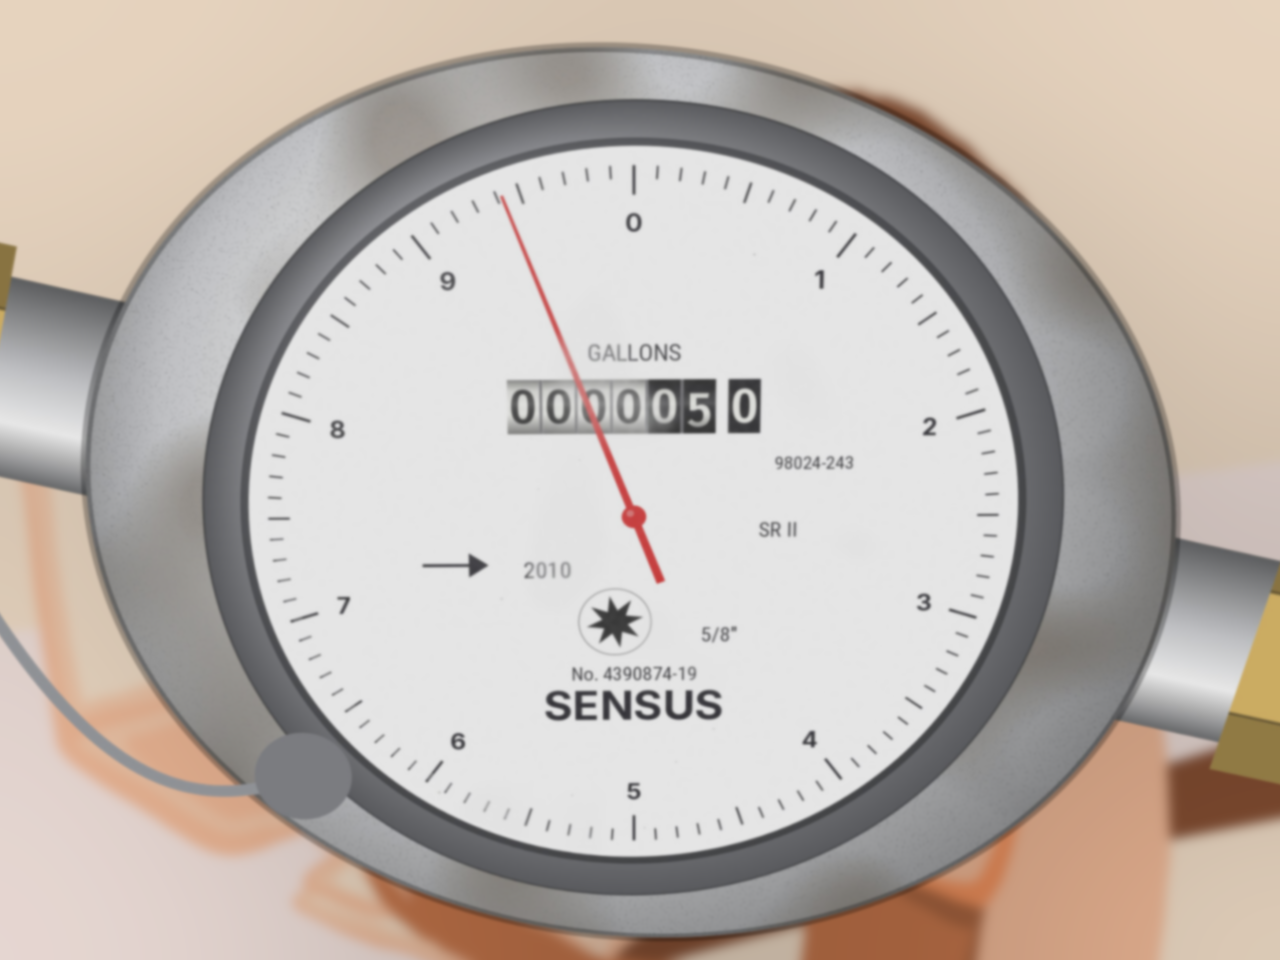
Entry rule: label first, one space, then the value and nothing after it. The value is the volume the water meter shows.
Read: 49.4 gal
